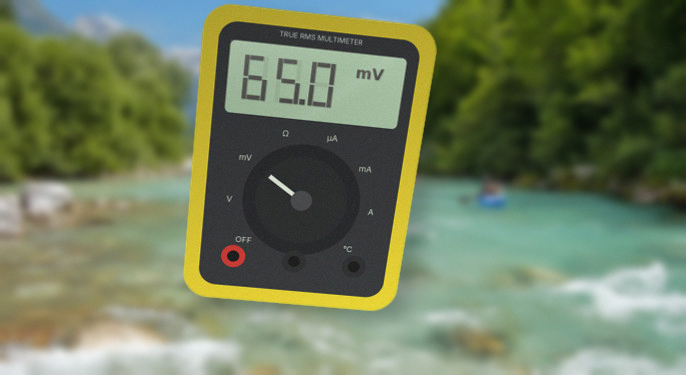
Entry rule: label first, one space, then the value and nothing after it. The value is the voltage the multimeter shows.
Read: 65.0 mV
